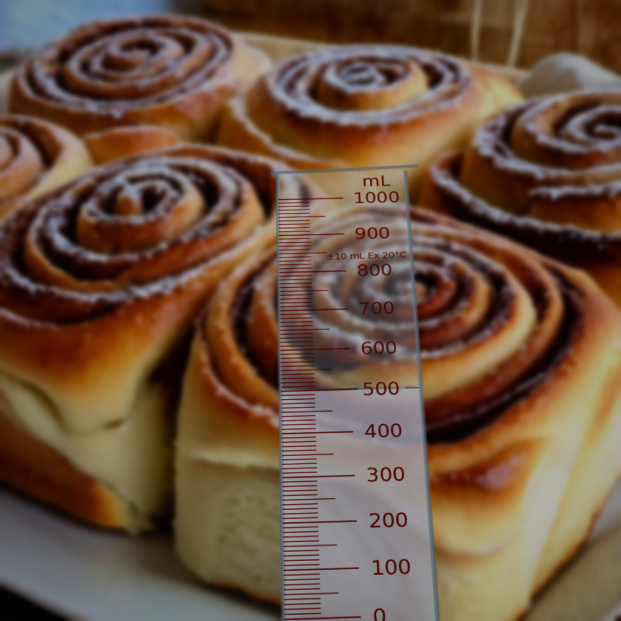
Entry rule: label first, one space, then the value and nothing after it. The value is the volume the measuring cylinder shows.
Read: 500 mL
